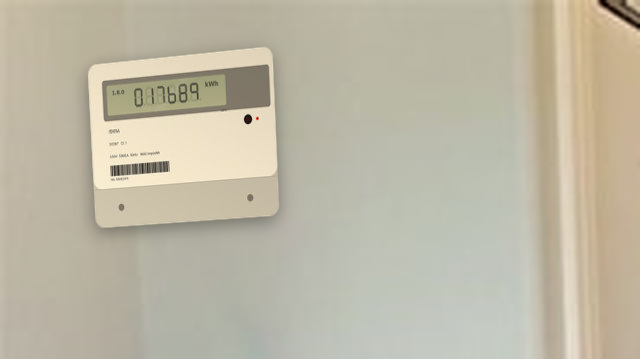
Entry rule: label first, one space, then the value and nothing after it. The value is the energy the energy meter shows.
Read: 17689 kWh
